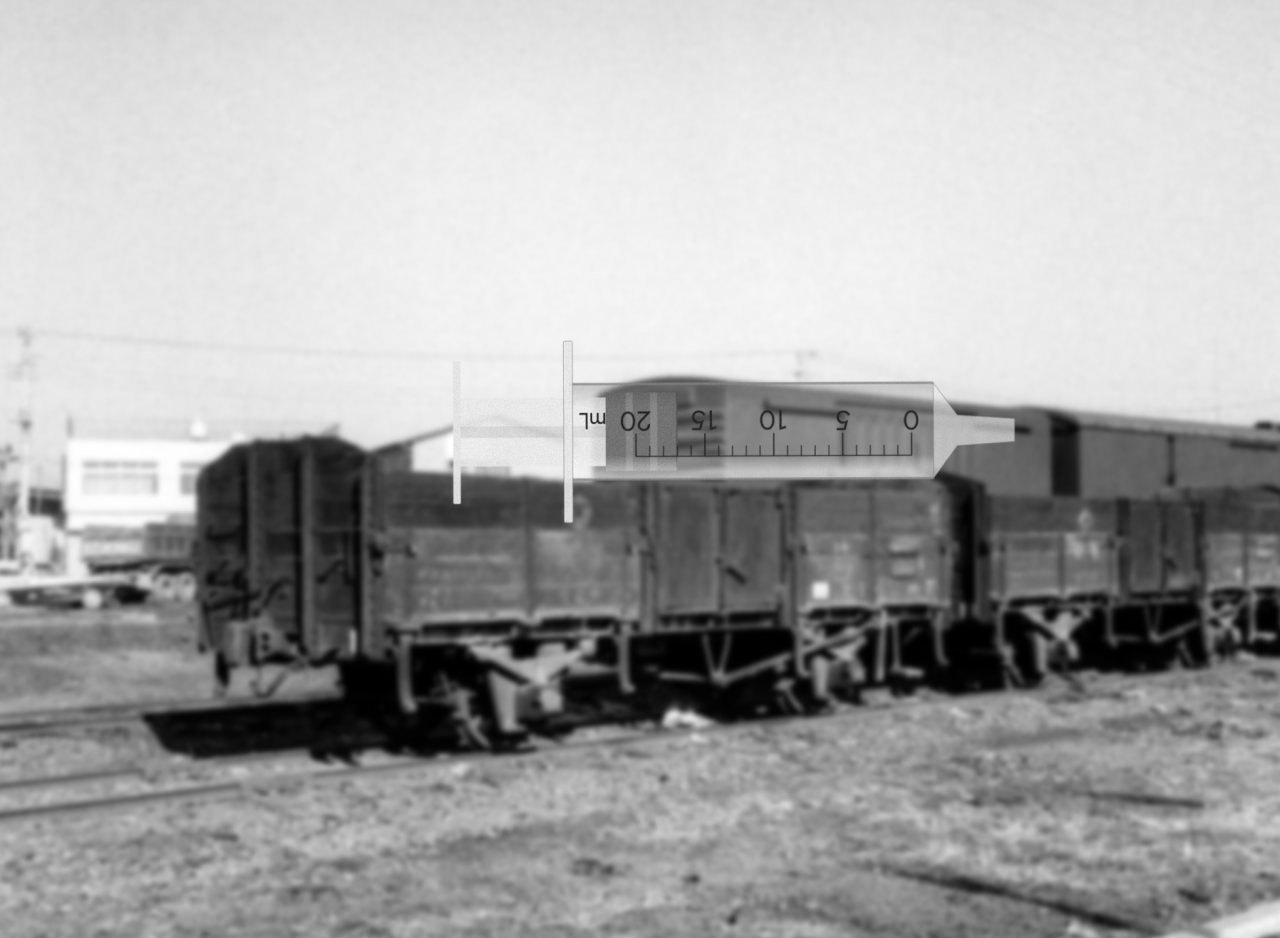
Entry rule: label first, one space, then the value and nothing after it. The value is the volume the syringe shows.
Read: 17 mL
